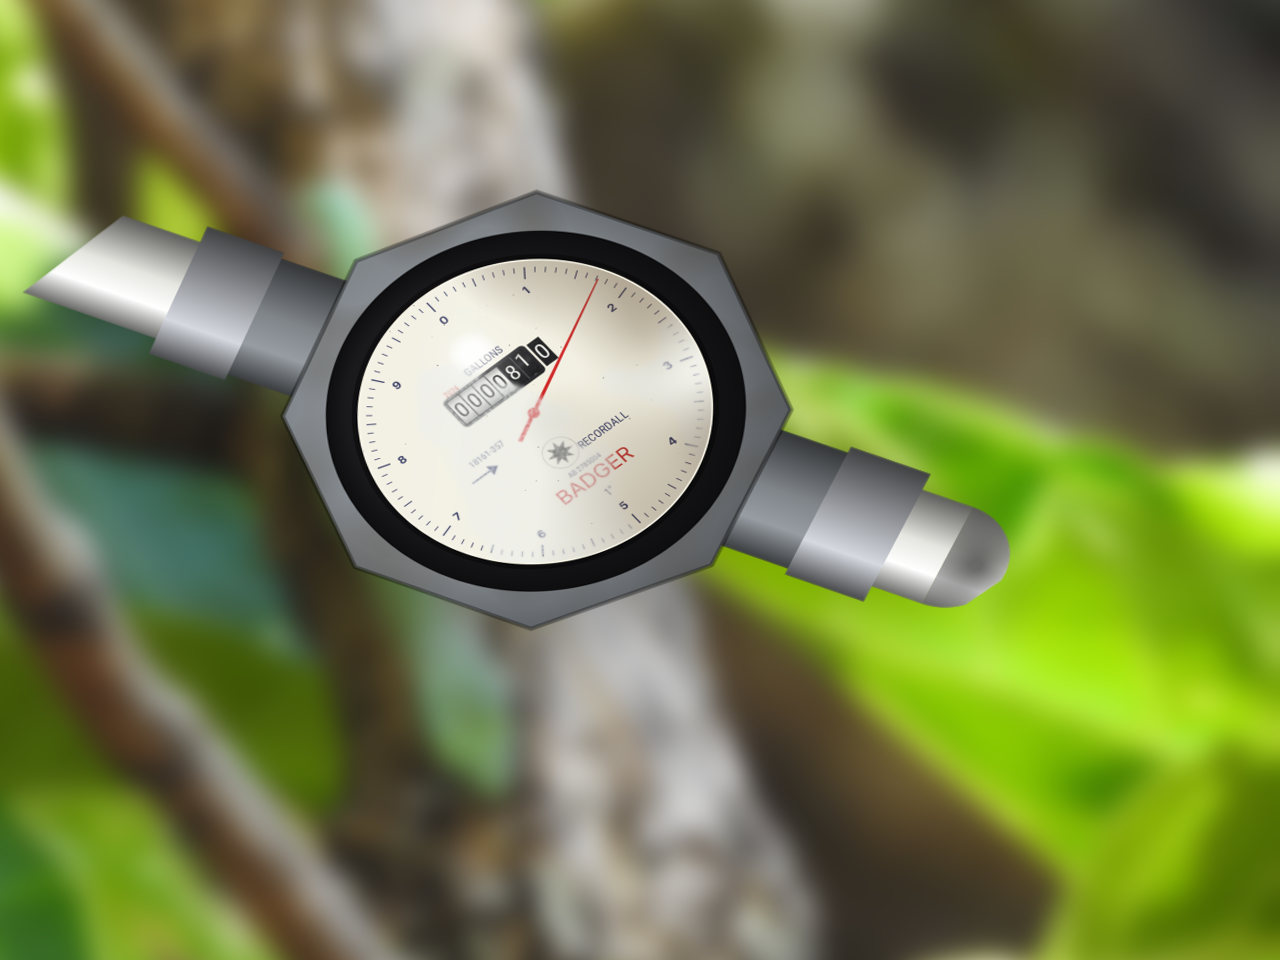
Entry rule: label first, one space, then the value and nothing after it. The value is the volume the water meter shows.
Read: 811.7 gal
